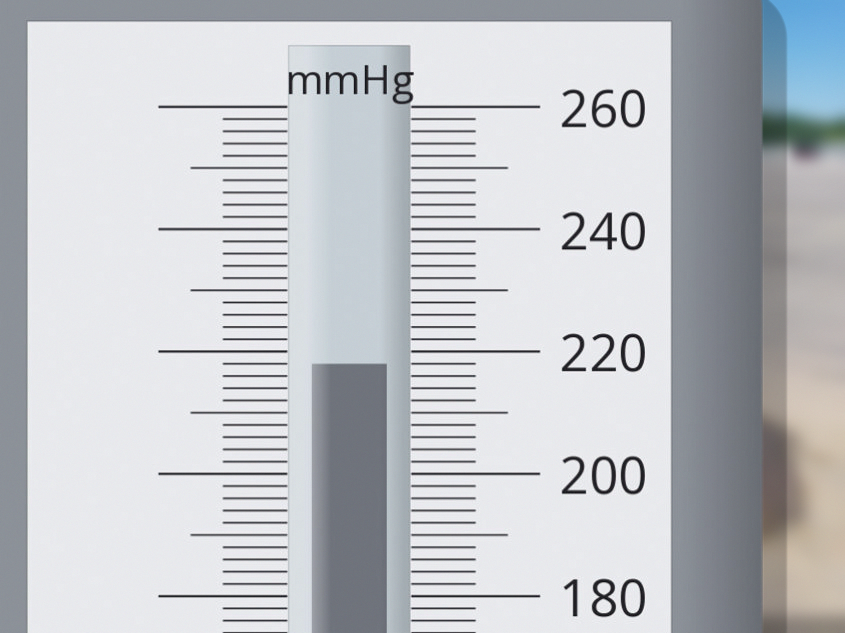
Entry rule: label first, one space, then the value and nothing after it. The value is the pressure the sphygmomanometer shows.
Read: 218 mmHg
